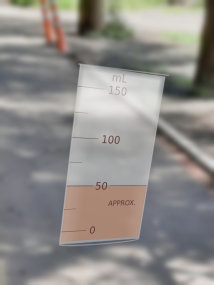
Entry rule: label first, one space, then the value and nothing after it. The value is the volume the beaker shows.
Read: 50 mL
